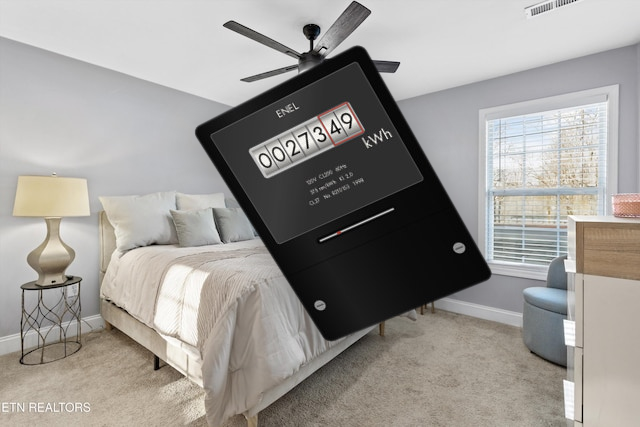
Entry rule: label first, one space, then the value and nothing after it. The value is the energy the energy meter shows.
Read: 273.49 kWh
